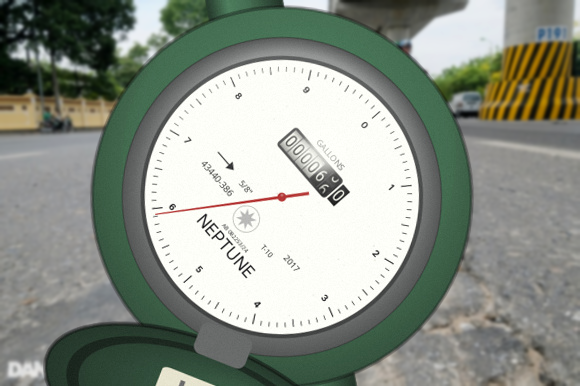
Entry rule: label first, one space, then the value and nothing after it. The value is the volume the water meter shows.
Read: 655.9 gal
